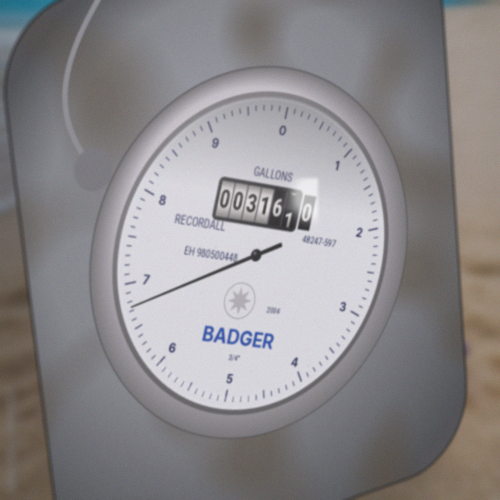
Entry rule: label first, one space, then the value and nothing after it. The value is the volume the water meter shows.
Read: 31606.7 gal
